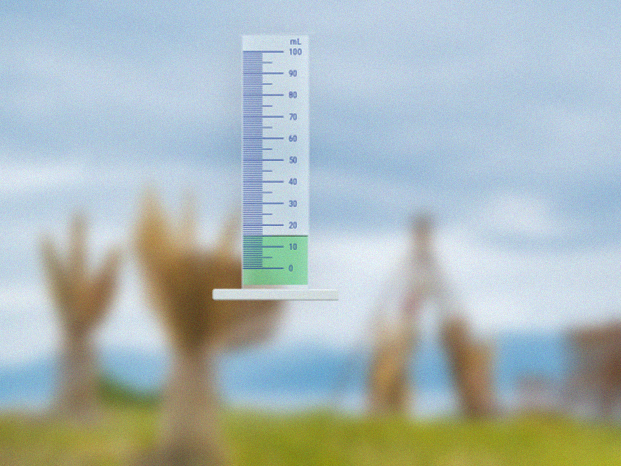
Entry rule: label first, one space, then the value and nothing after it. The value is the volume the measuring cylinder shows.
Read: 15 mL
